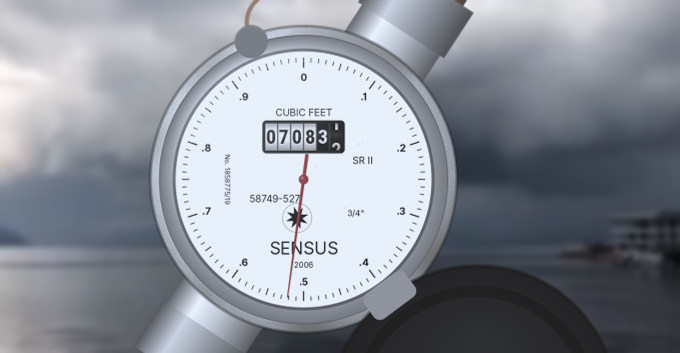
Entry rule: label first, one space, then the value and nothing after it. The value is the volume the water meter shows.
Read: 70831.52 ft³
